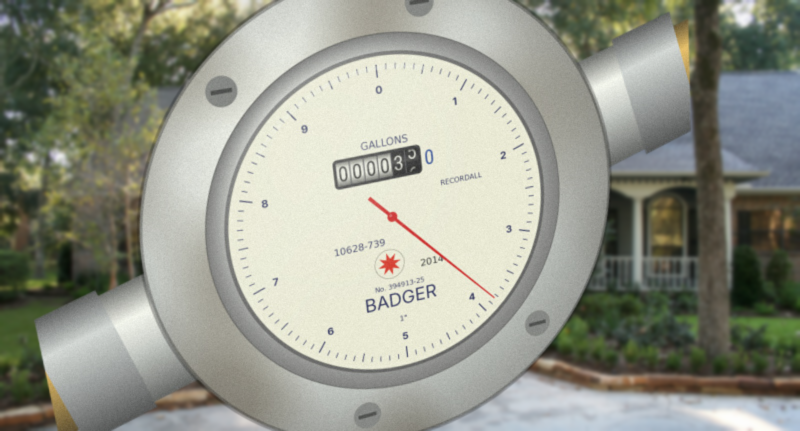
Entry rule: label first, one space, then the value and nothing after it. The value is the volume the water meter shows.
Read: 353.8 gal
